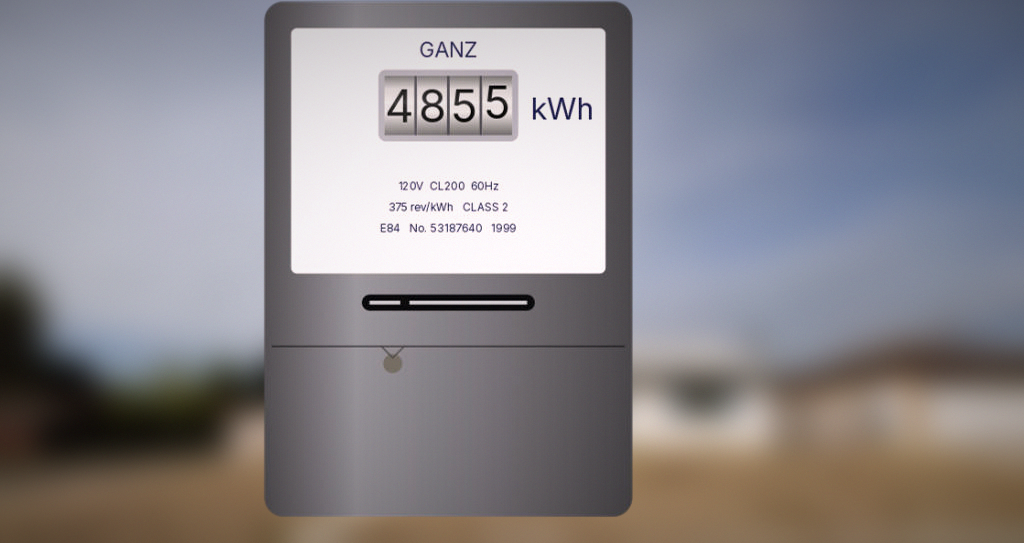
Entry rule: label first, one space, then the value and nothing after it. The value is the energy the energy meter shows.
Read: 4855 kWh
